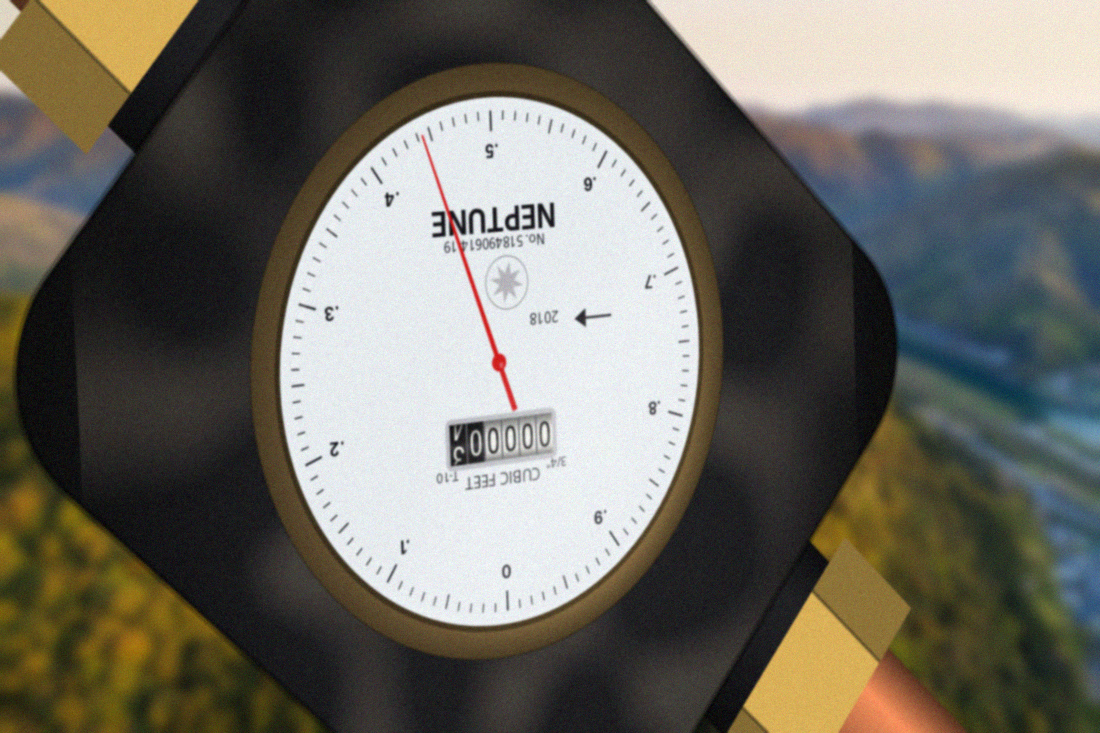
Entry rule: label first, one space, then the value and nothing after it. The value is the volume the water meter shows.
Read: 3.44 ft³
